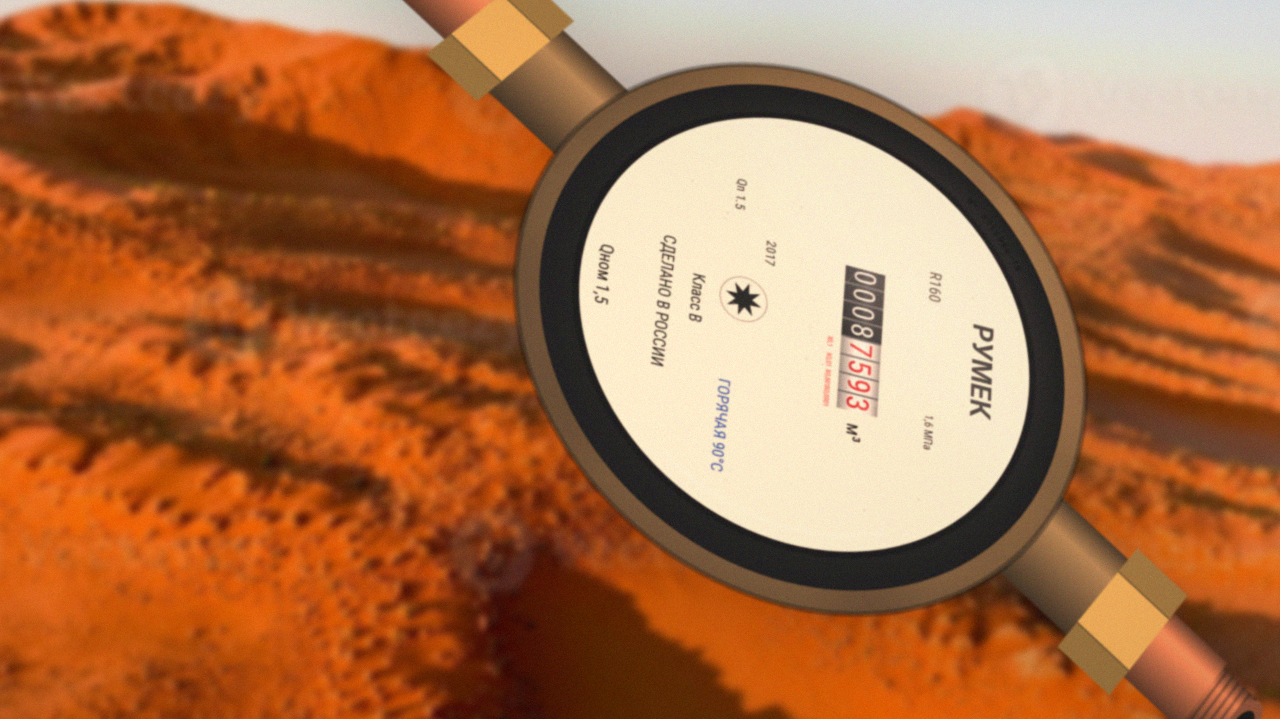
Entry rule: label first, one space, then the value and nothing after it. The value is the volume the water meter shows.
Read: 8.7593 m³
